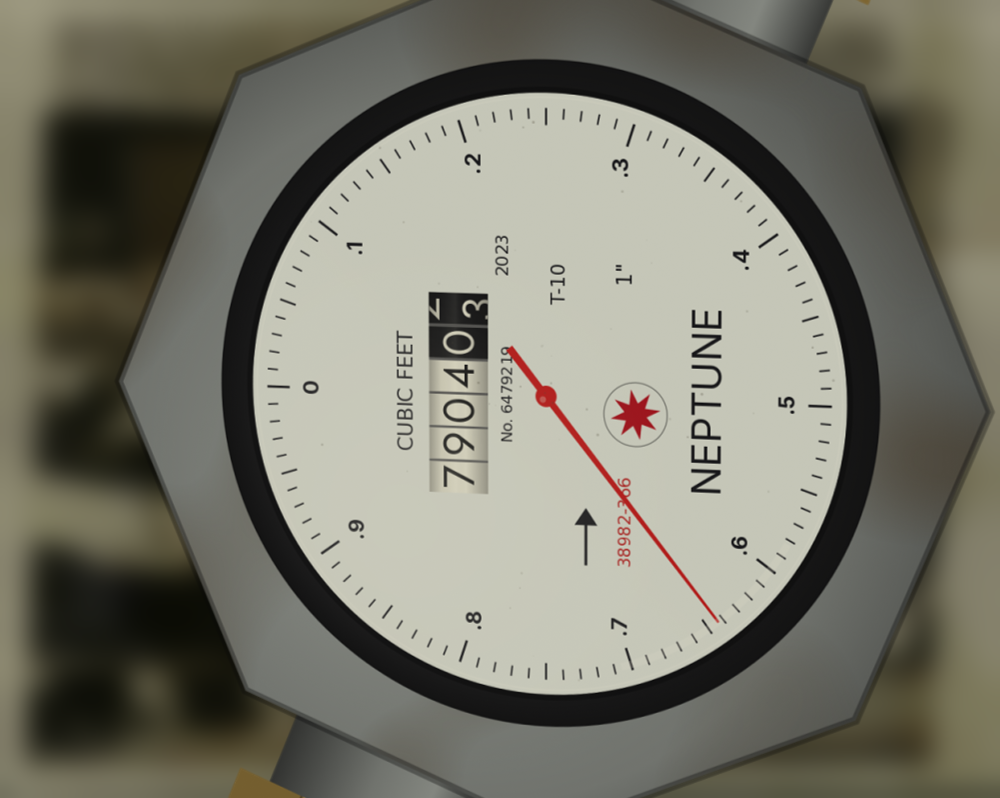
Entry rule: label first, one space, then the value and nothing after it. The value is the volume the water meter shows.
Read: 790402.64 ft³
